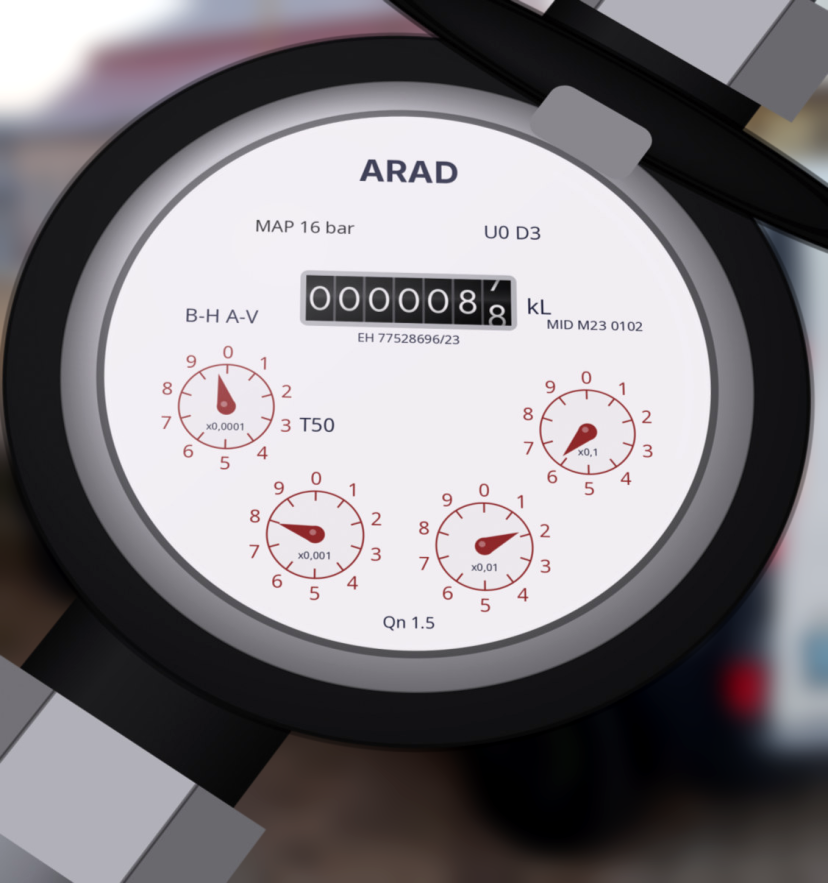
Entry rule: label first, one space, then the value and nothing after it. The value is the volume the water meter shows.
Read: 87.6179 kL
